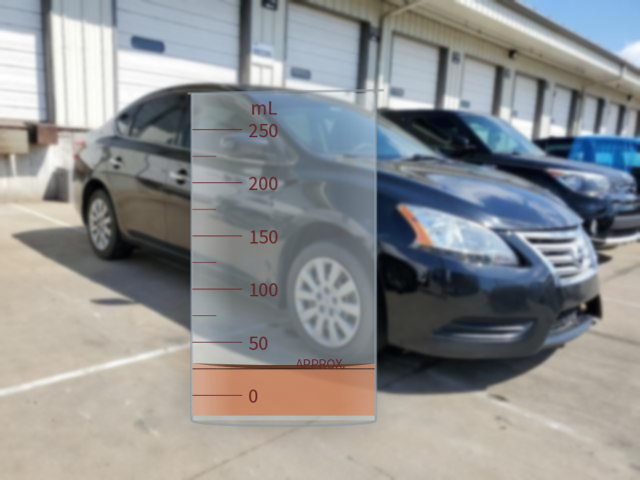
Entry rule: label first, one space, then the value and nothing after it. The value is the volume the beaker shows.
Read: 25 mL
